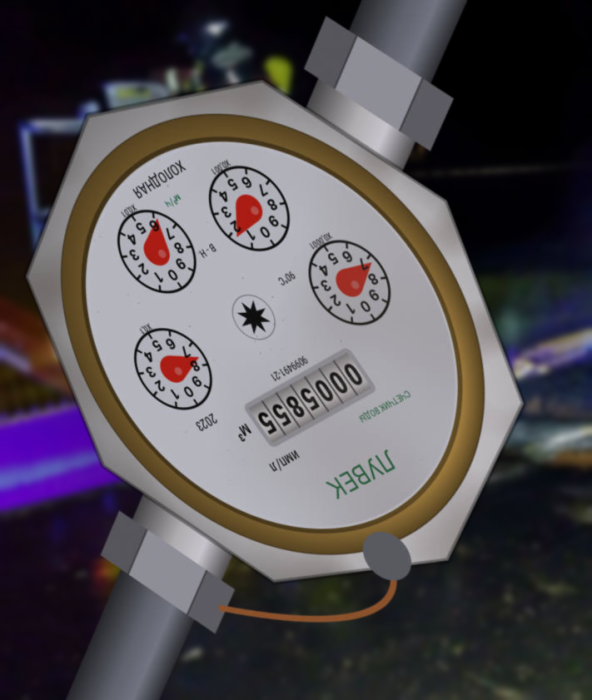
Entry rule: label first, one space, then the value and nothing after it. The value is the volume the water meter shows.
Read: 5855.7617 m³
